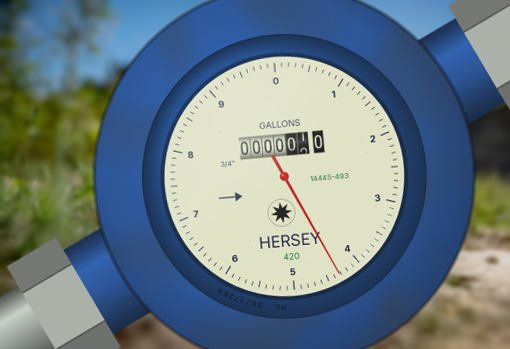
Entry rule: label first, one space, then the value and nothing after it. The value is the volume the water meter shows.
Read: 14.3 gal
